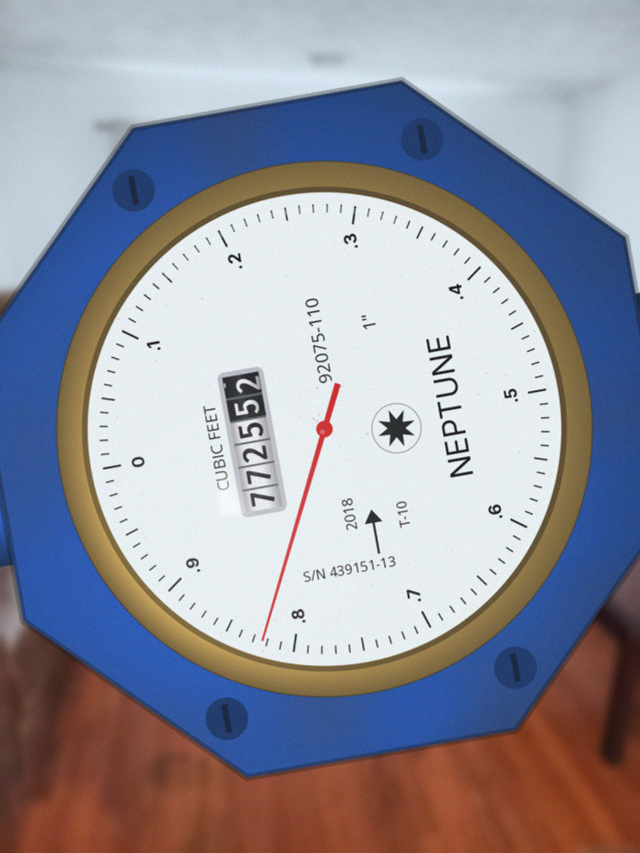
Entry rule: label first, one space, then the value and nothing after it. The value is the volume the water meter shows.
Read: 772551.82 ft³
